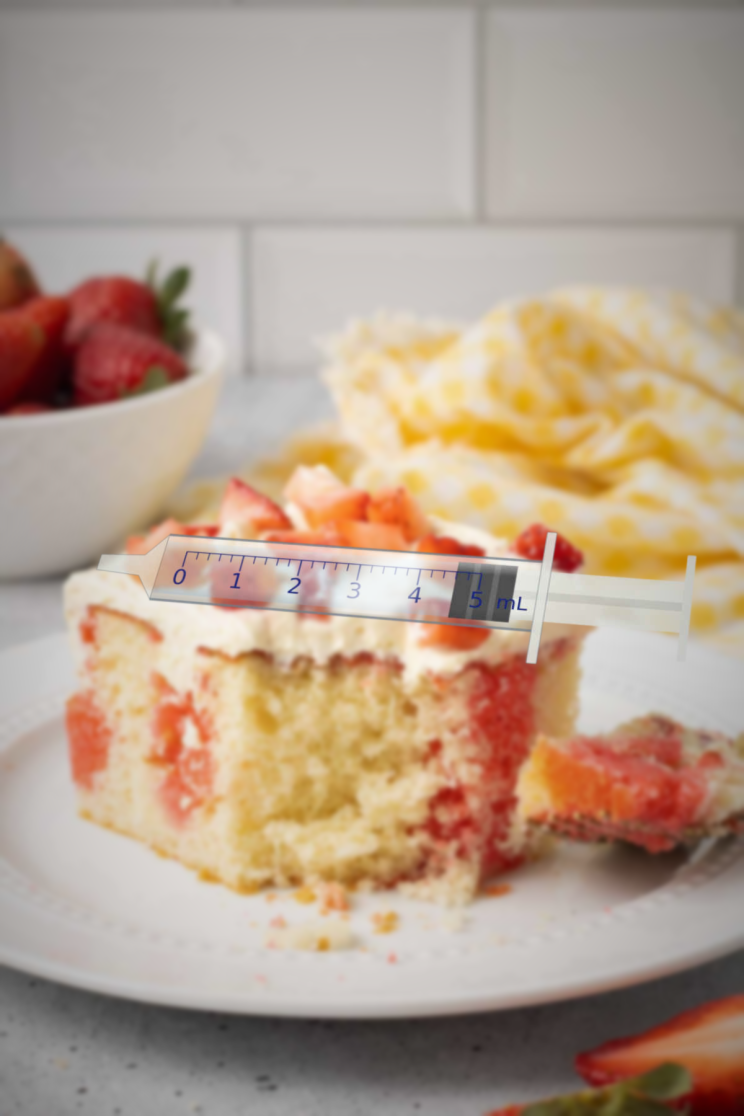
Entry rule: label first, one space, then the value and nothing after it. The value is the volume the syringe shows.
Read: 4.6 mL
